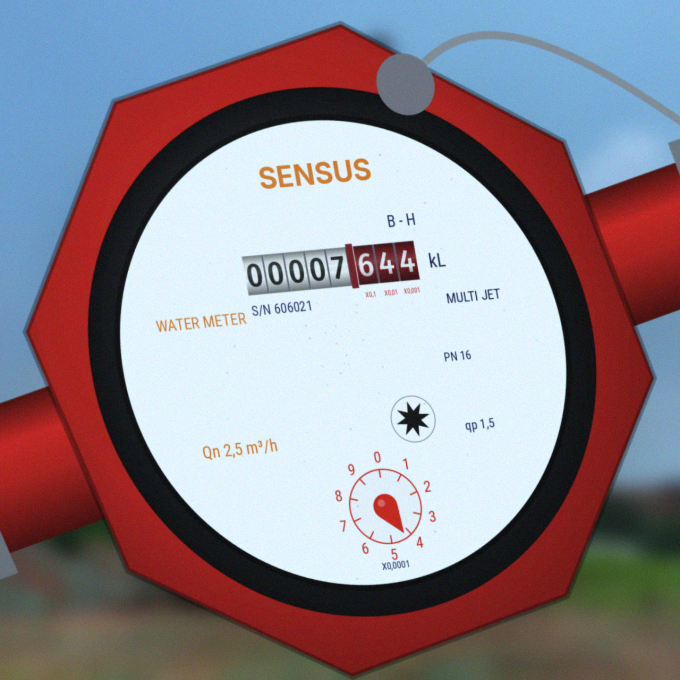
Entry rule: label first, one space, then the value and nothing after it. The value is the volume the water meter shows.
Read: 7.6444 kL
